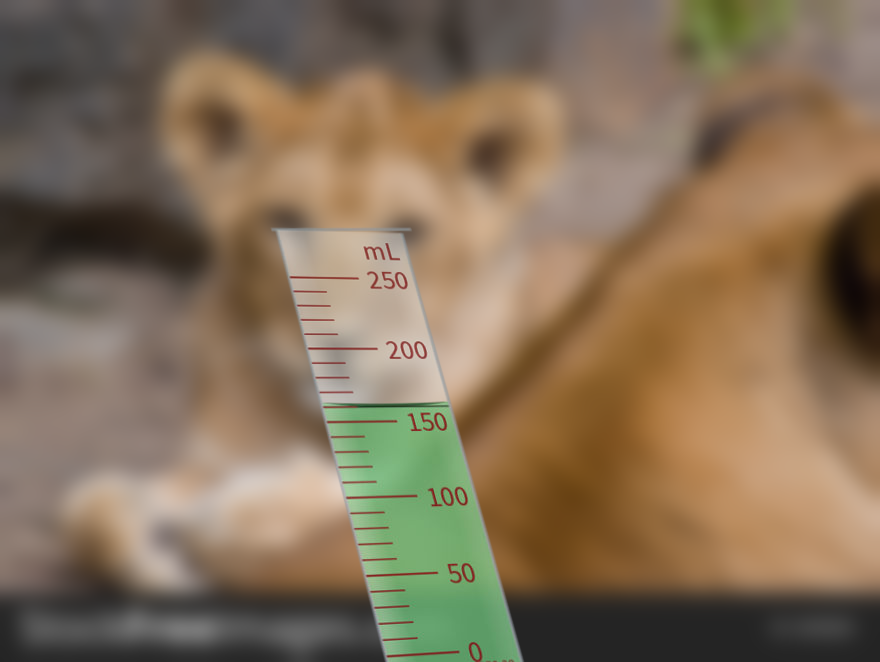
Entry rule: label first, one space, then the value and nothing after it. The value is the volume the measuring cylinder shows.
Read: 160 mL
